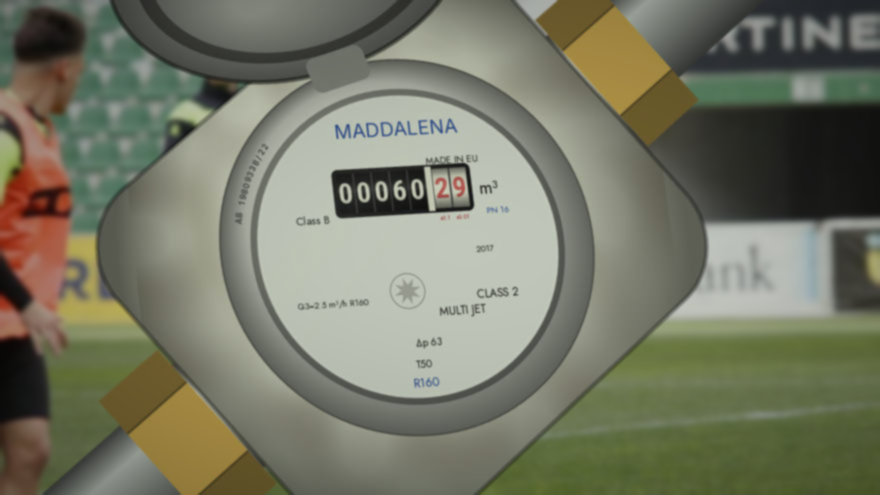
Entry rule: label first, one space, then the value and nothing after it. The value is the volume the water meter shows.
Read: 60.29 m³
